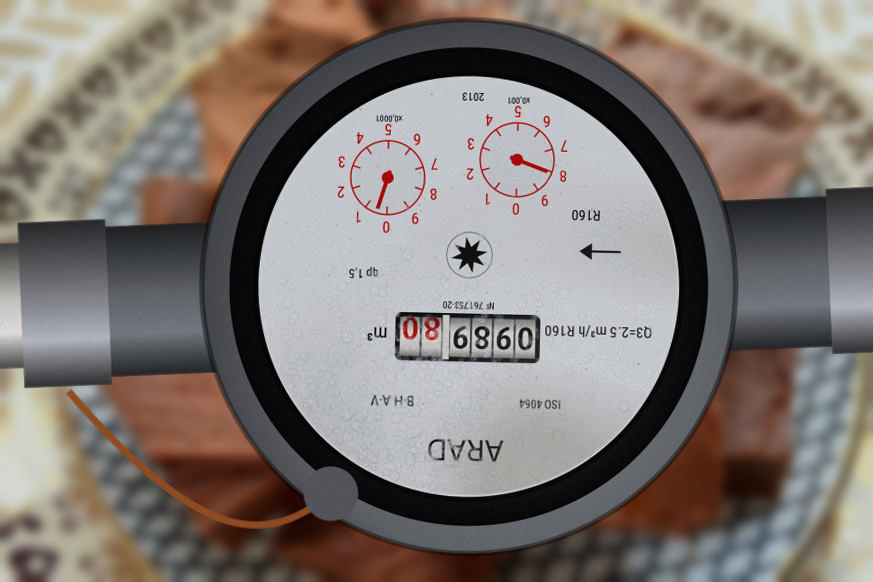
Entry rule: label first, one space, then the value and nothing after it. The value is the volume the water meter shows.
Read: 989.7980 m³
